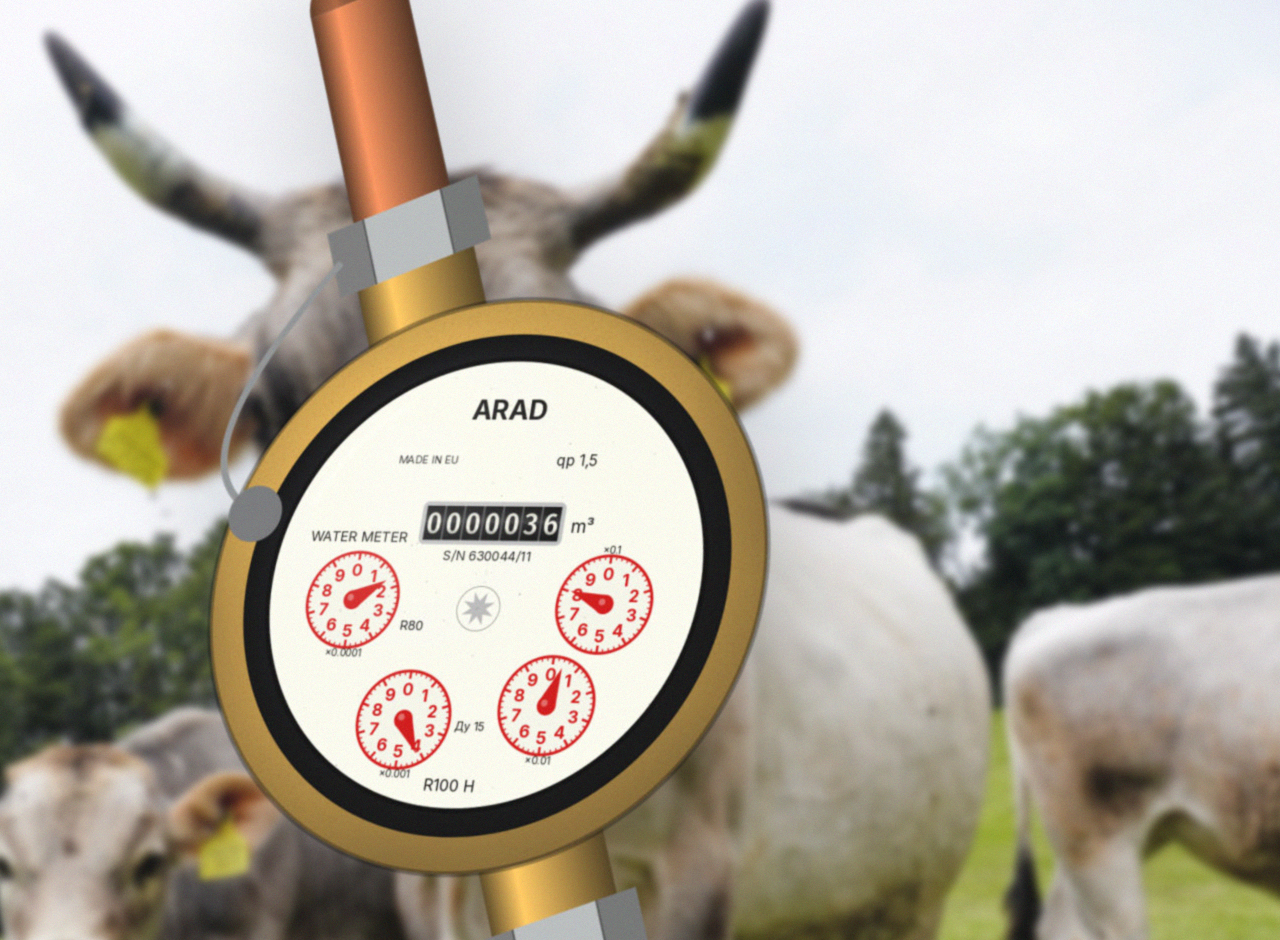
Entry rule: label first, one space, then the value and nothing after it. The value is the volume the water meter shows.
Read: 36.8041 m³
